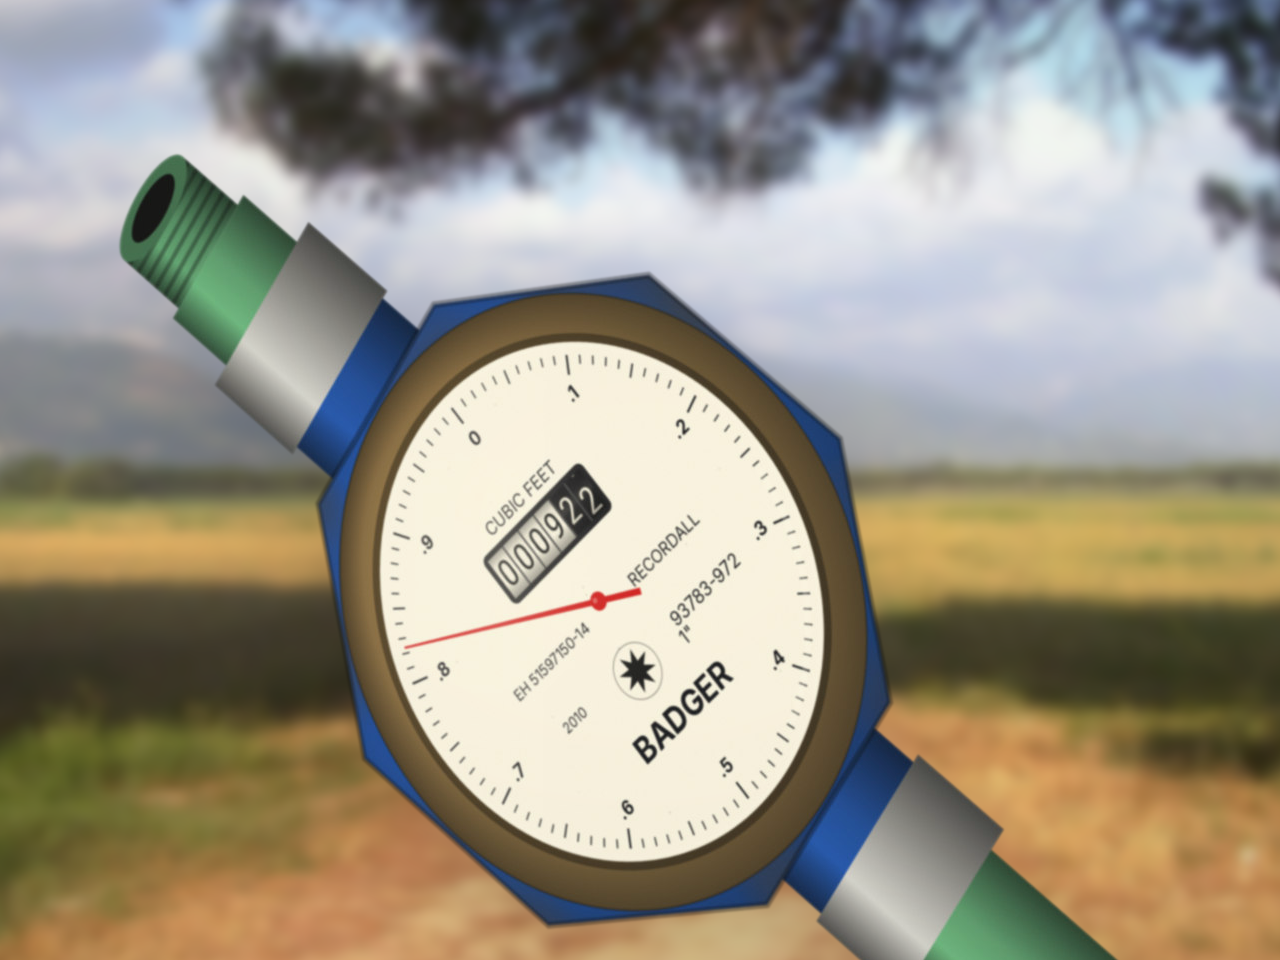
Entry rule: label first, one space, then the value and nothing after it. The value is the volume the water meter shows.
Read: 921.82 ft³
